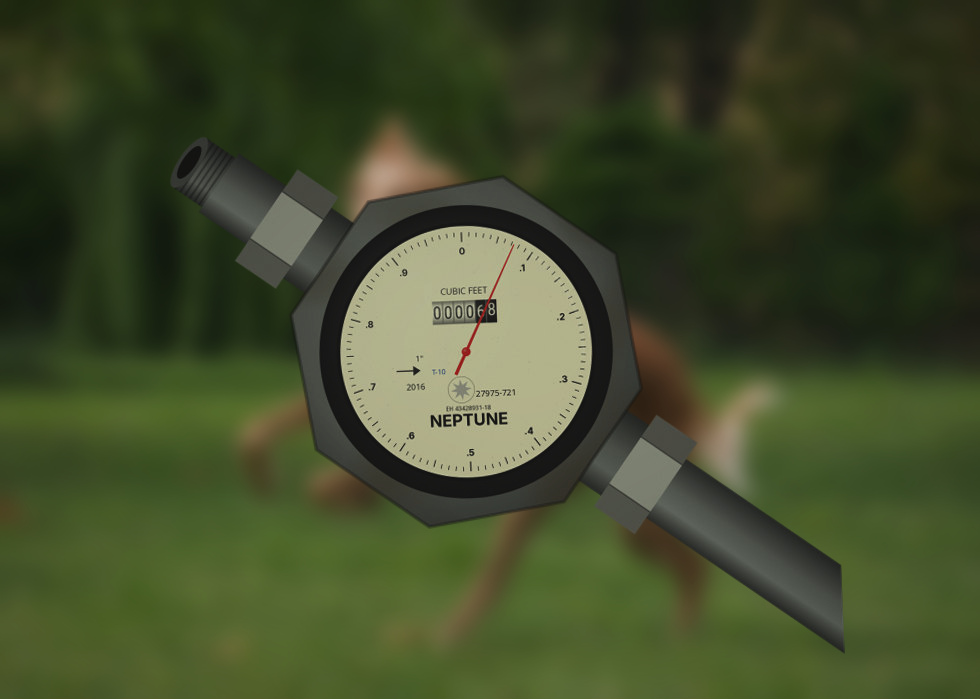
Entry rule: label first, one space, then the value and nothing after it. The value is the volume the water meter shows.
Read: 68.07 ft³
